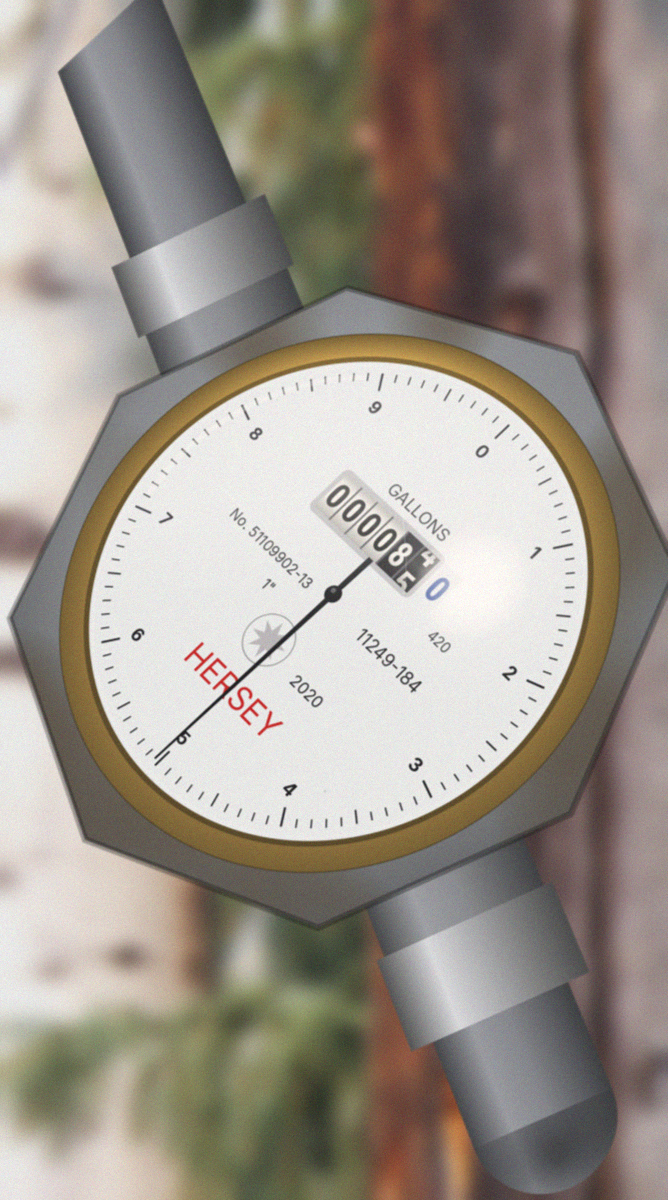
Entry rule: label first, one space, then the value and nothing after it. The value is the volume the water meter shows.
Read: 845.0 gal
